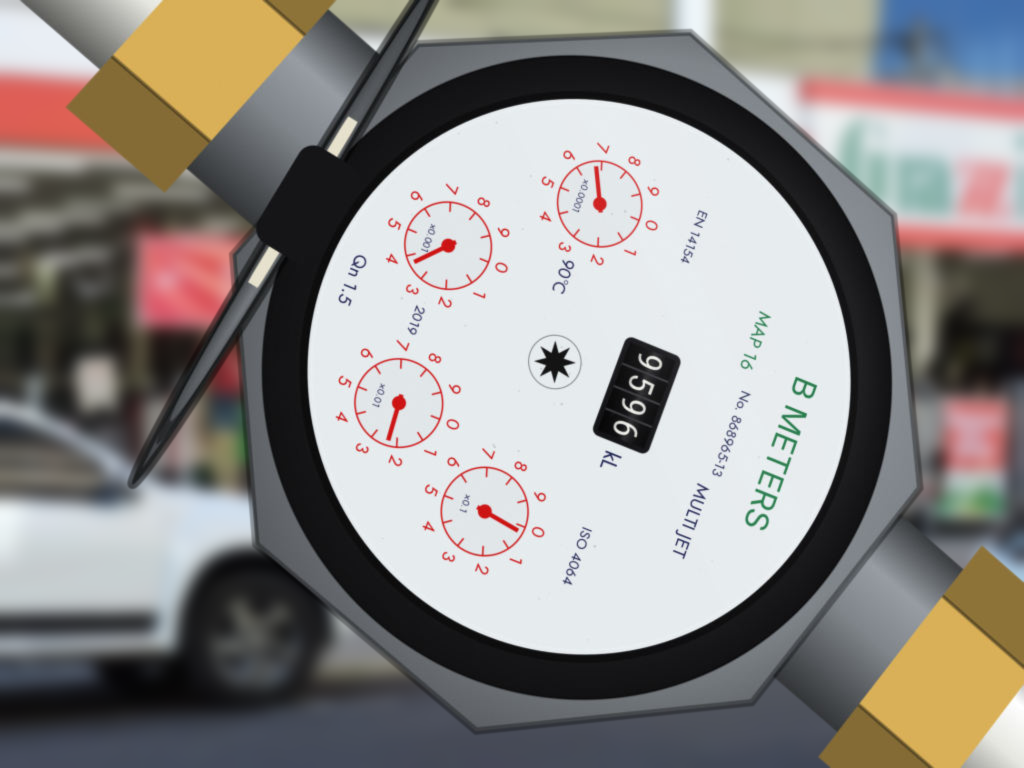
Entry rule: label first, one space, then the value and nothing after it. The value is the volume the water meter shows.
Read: 9596.0236 kL
